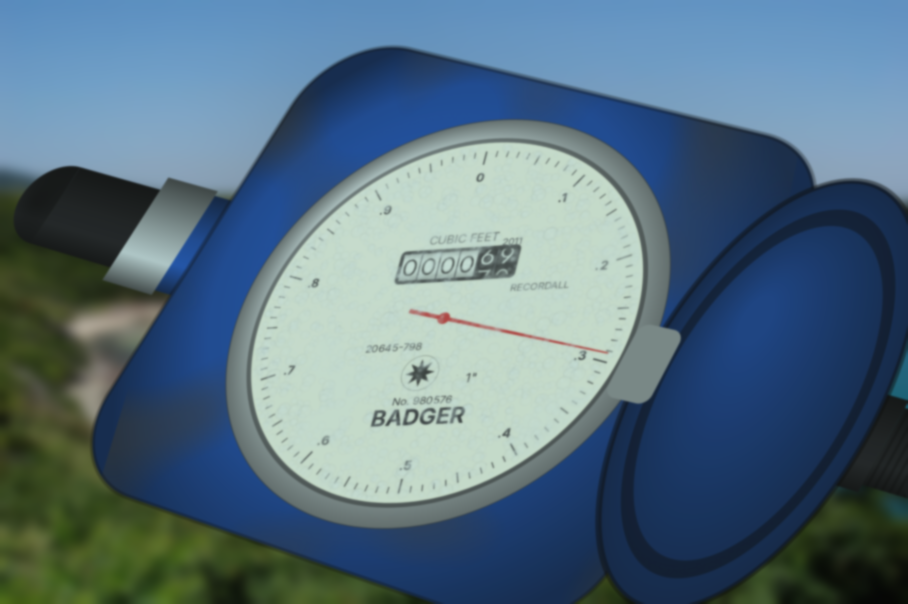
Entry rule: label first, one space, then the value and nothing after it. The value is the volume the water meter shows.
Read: 69.29 ft³
